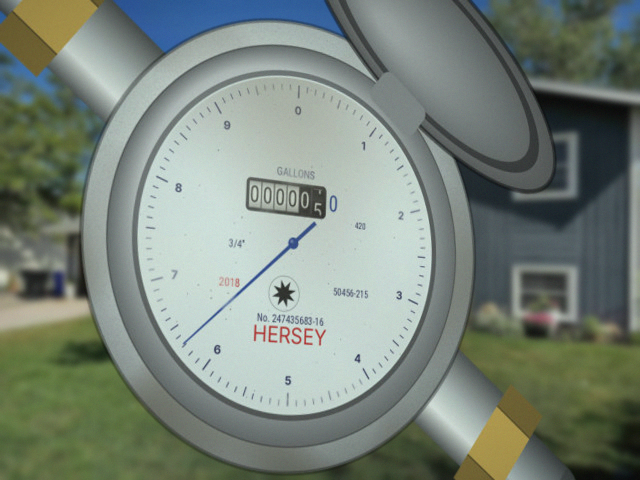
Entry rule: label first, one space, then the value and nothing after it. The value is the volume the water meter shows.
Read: 46.3 gal
